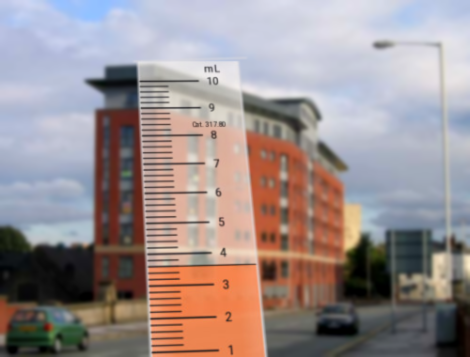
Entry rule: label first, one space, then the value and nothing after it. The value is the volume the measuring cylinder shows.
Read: 3.6 mL
